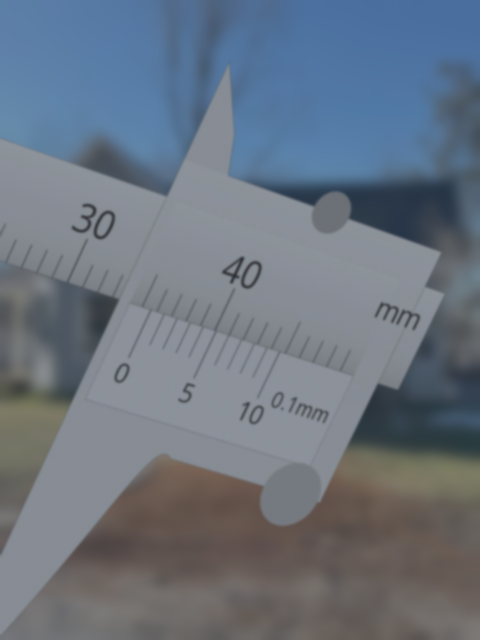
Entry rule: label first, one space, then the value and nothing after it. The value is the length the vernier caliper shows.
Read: 35.6 mm
